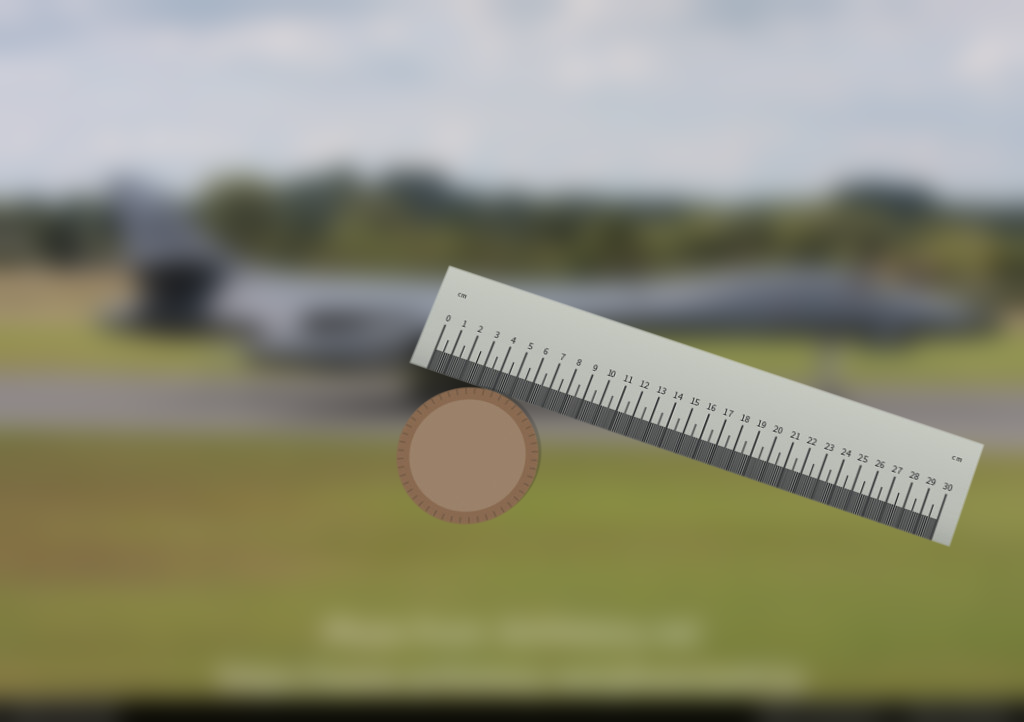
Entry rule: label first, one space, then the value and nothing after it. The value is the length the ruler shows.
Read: 8 cm
